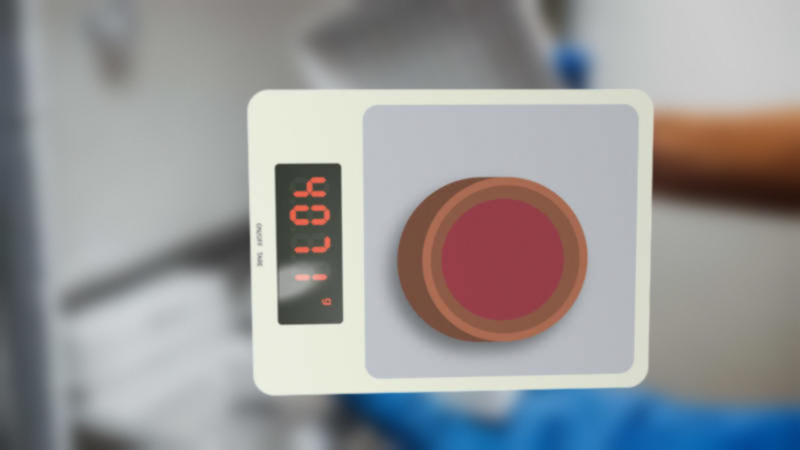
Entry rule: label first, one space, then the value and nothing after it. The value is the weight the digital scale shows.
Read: 4071 g
